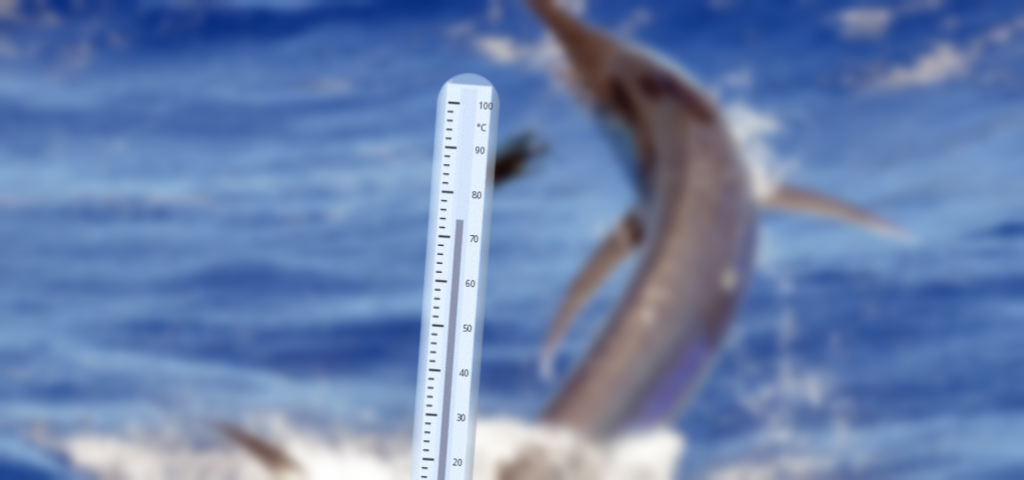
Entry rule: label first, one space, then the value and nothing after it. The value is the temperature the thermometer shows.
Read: 74 °C
